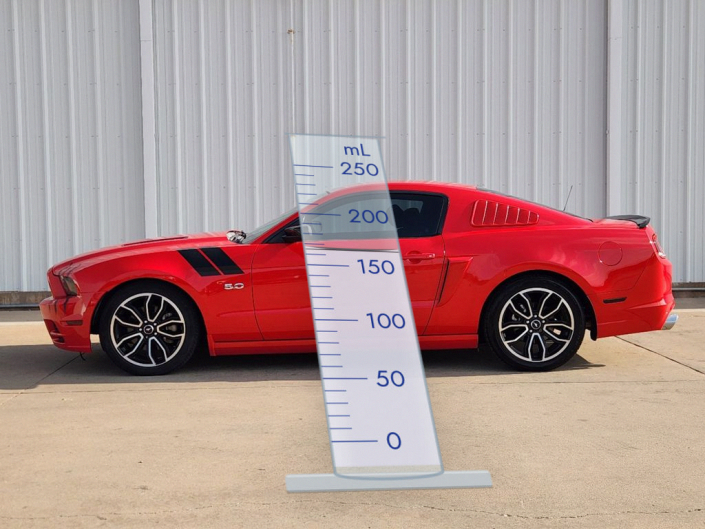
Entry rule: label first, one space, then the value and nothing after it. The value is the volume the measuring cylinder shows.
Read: 165 mL
